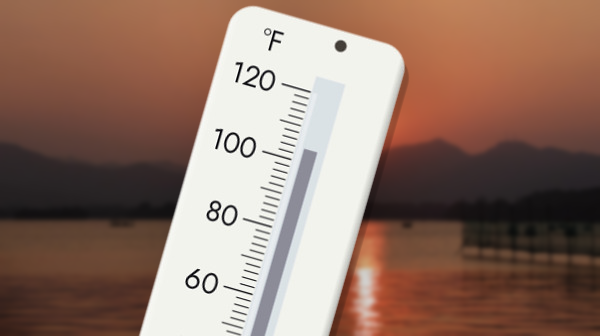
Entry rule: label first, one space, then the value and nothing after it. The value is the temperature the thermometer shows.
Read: 104 °F
